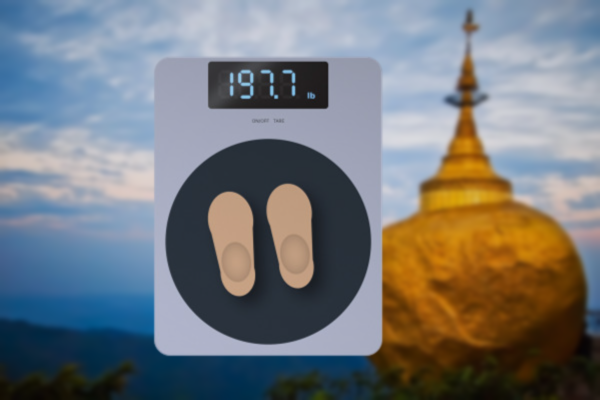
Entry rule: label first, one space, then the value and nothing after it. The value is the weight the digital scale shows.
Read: 197.7 lb
